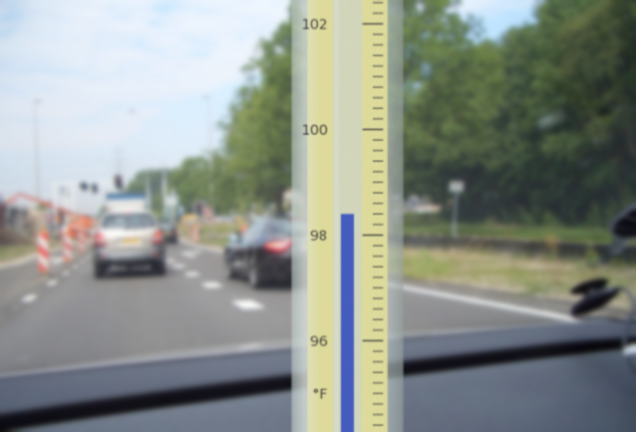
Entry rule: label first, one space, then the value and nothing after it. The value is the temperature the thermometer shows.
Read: 98.4 °F
